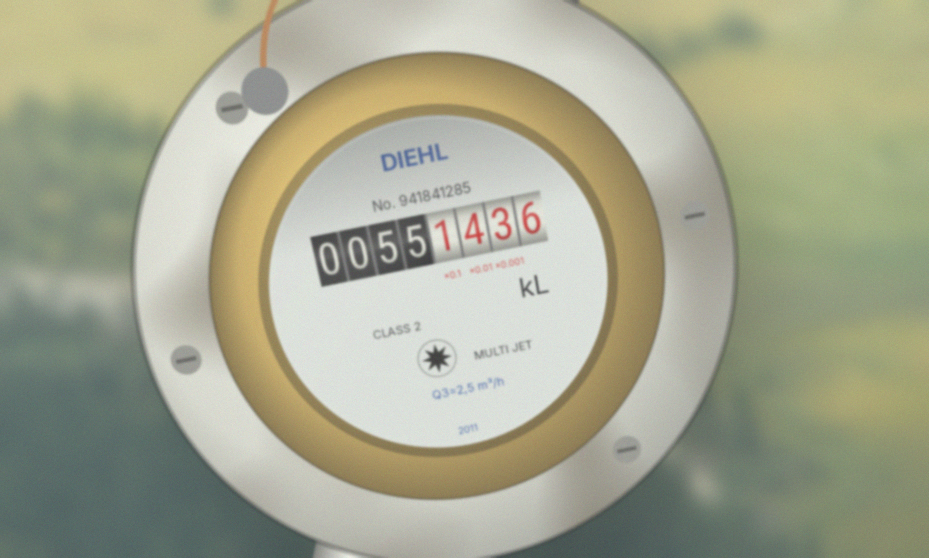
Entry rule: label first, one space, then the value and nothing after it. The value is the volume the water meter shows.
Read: 55.1436 kL
